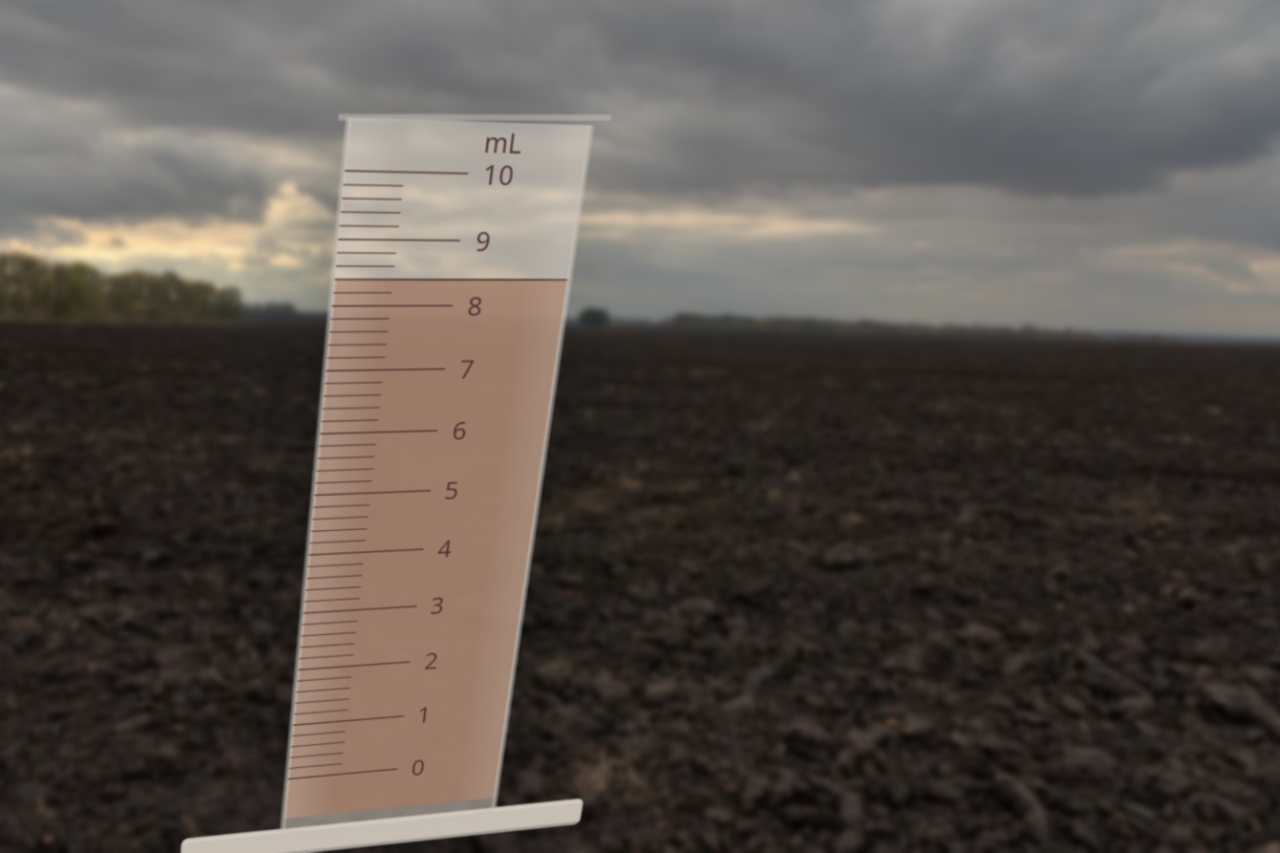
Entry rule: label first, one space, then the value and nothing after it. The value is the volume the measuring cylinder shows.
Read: 8.4 mL
